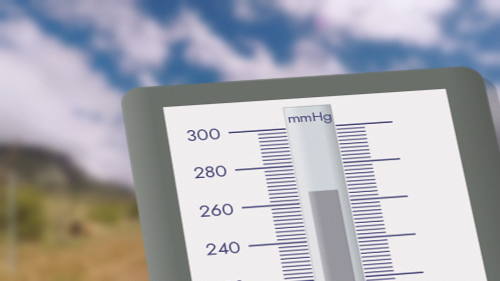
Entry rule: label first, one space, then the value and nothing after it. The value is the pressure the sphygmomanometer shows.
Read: 266 mmHg
